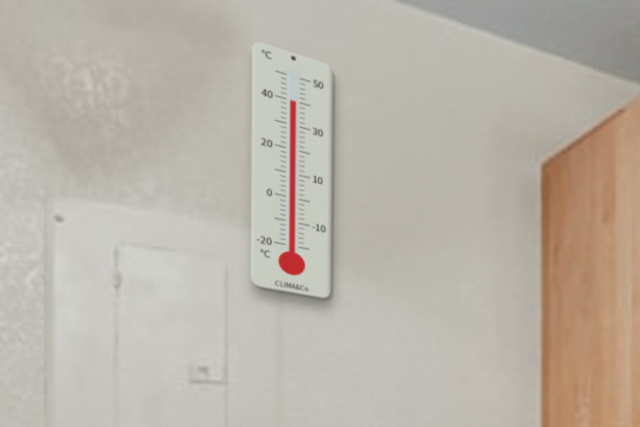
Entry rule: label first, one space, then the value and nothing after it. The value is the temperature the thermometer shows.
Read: 40 °C
